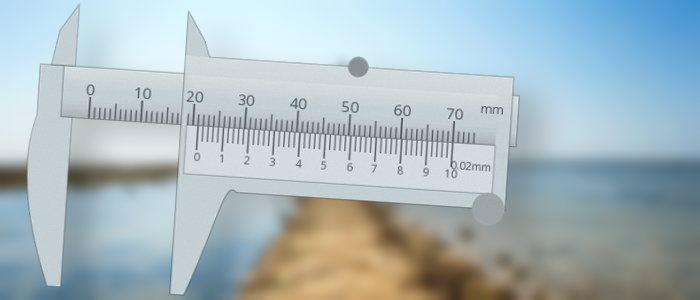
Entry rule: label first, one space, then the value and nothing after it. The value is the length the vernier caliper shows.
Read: 21.0 mm
